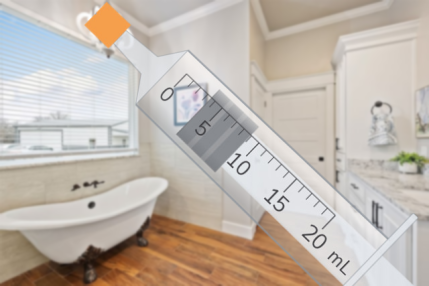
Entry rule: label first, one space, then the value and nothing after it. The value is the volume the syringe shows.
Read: 3.5 mL
